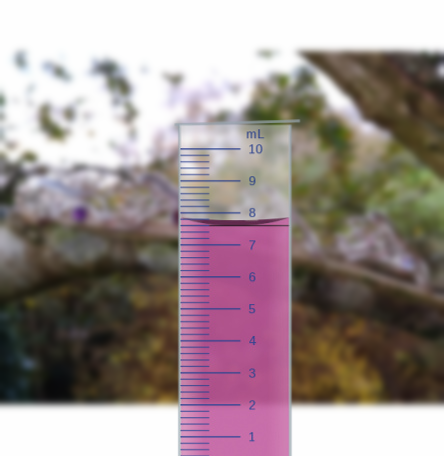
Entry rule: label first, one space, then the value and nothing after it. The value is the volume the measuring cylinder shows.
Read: 7.6 mL
